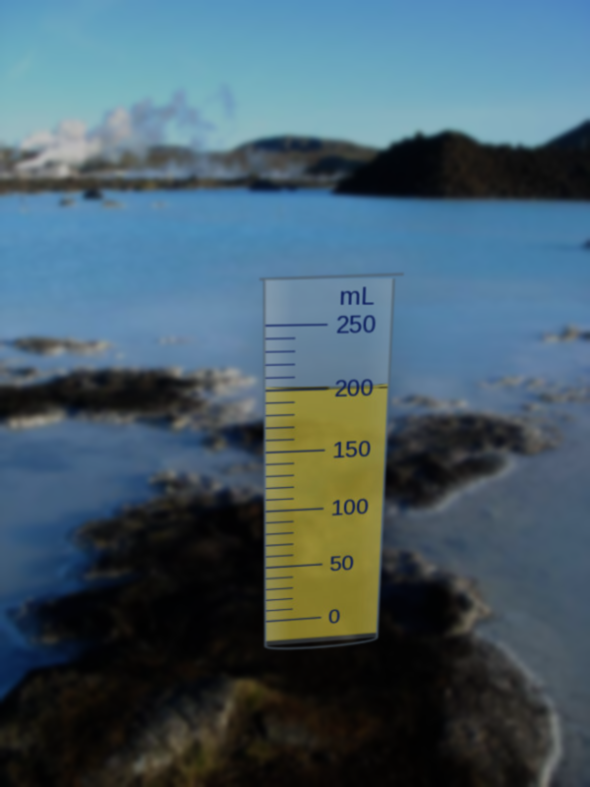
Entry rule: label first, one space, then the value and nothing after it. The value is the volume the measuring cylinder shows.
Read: 200 mL
